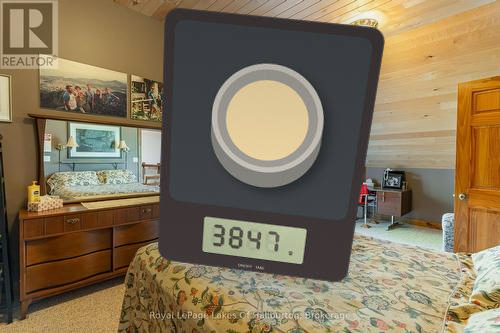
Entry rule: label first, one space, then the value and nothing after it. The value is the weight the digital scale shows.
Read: 3847 g
